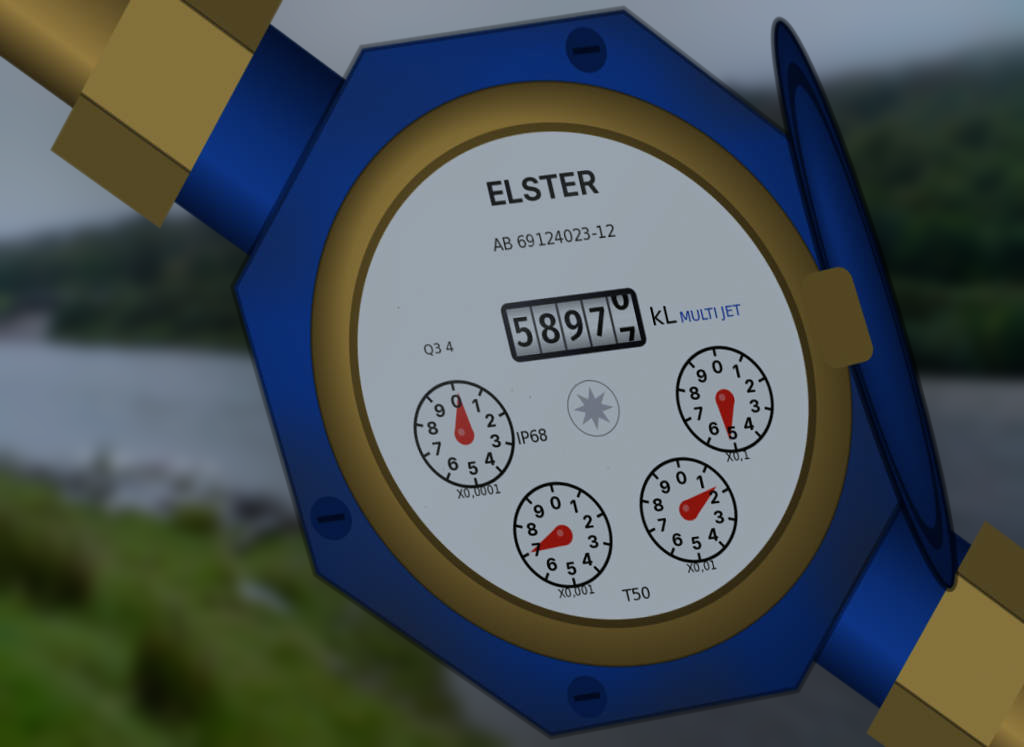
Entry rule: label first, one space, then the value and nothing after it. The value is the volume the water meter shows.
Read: 58976.5170 kL
